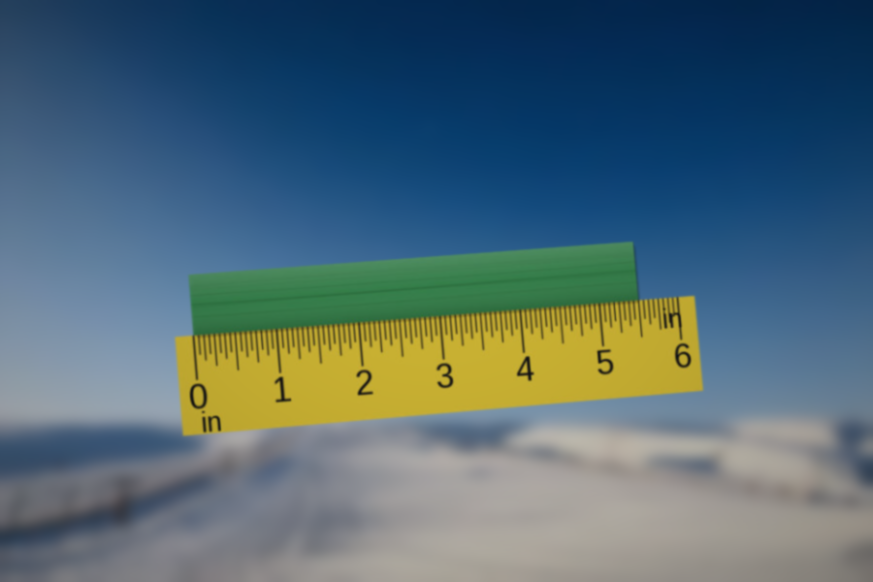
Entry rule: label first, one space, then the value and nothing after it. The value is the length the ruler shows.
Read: 5.5 in
